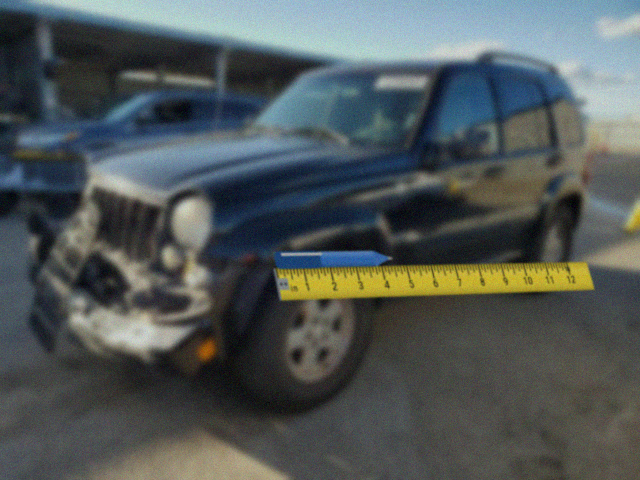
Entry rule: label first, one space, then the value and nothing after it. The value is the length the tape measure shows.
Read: 4.5 in
